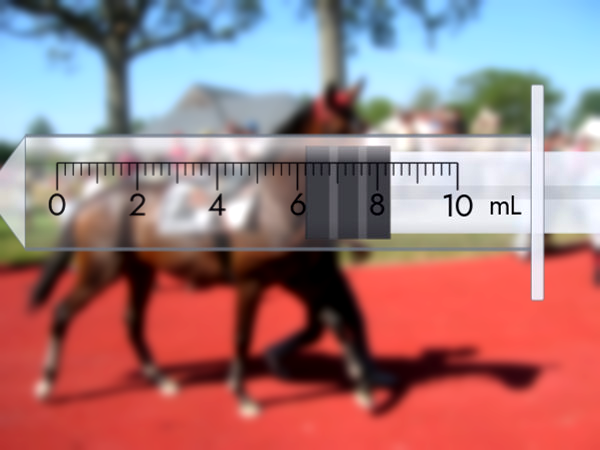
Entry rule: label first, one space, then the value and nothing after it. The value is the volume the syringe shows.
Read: 6.2 mL
